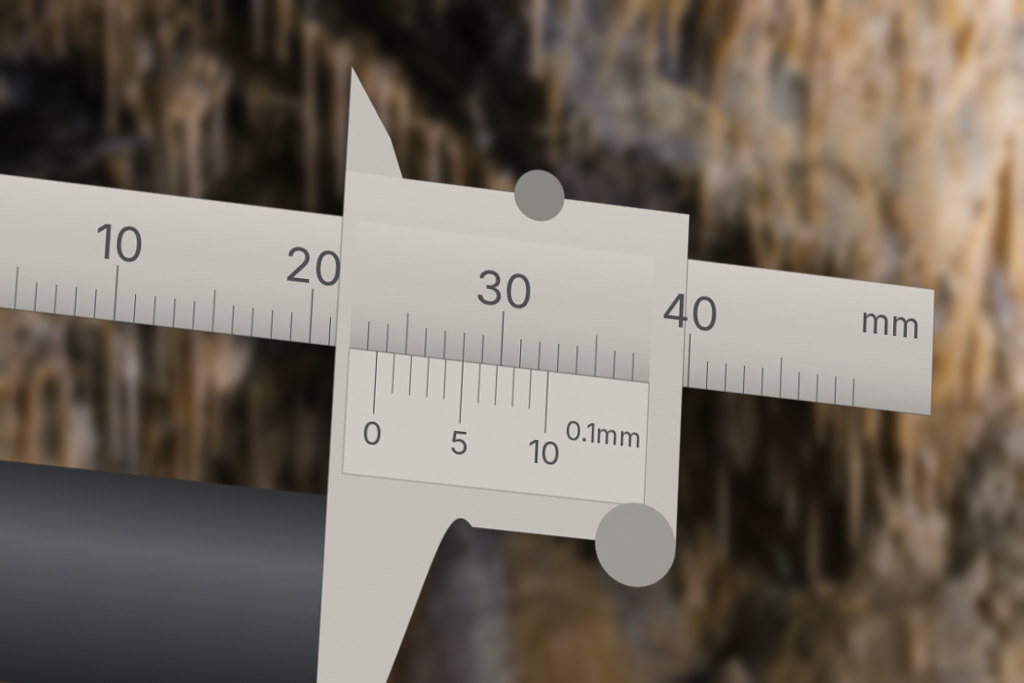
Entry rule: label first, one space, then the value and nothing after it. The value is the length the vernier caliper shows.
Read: 23.5 mm
